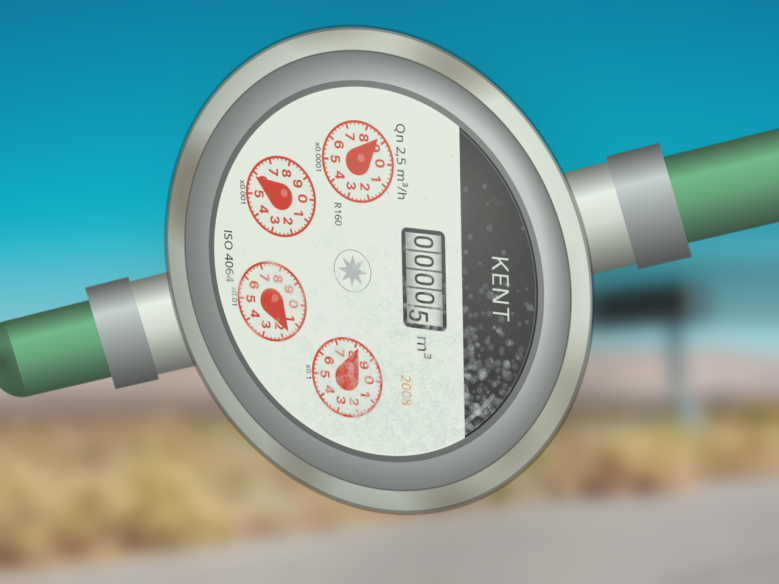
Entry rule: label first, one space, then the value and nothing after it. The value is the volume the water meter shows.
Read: 4.8158 m³
